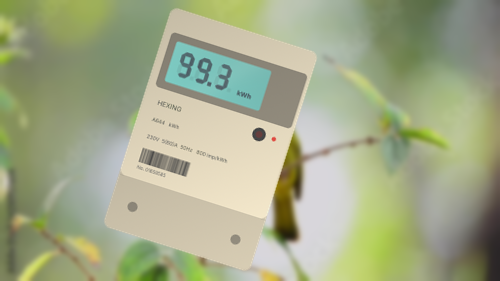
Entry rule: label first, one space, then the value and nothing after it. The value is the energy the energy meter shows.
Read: 99.3 kWh
